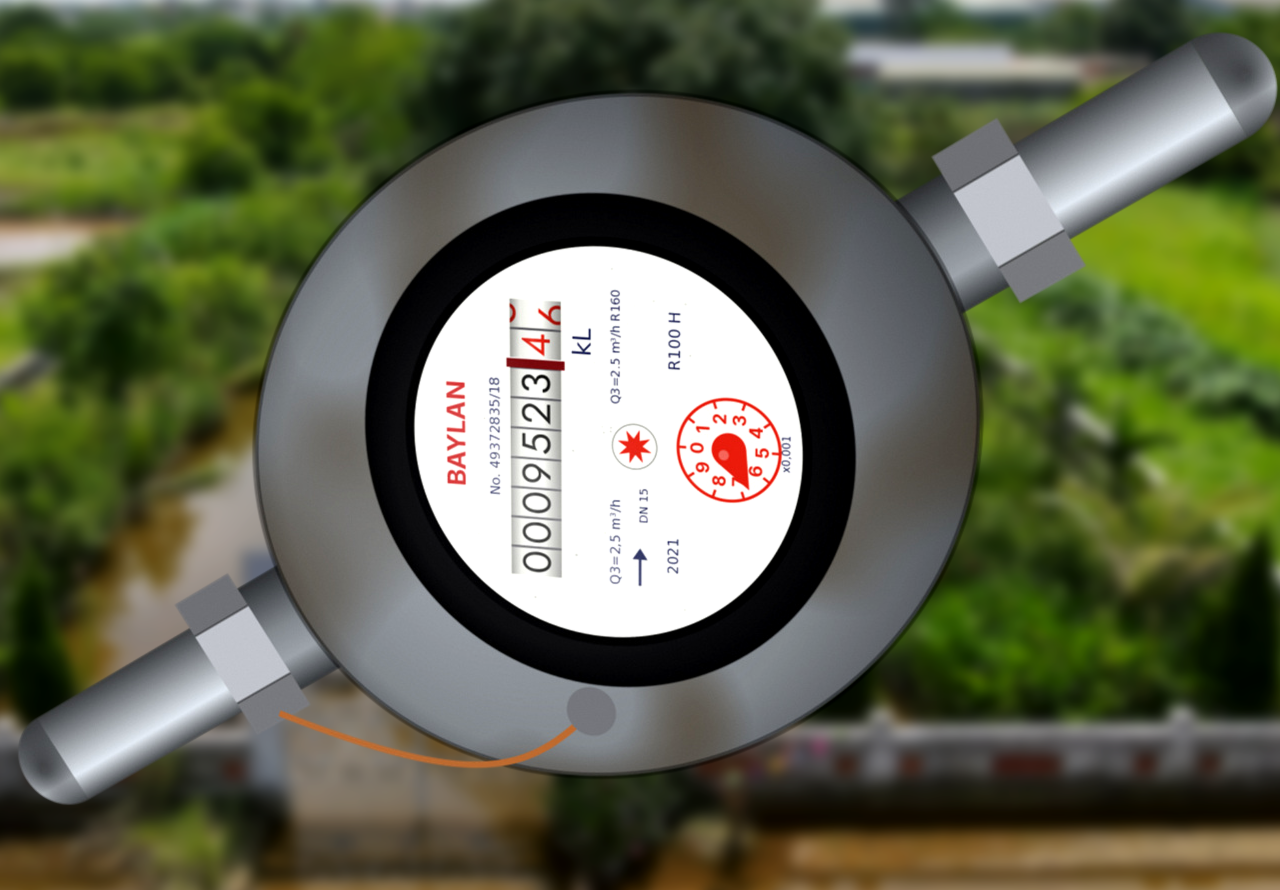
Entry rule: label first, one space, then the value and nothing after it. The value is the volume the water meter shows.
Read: 9523.456 kL
